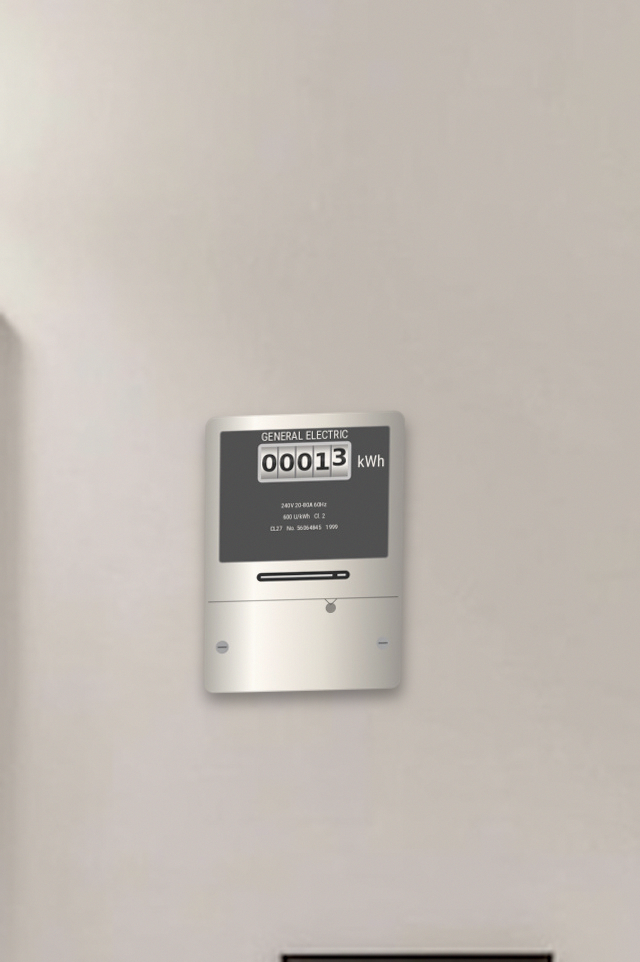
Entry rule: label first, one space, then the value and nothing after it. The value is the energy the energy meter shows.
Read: 13 kWh
